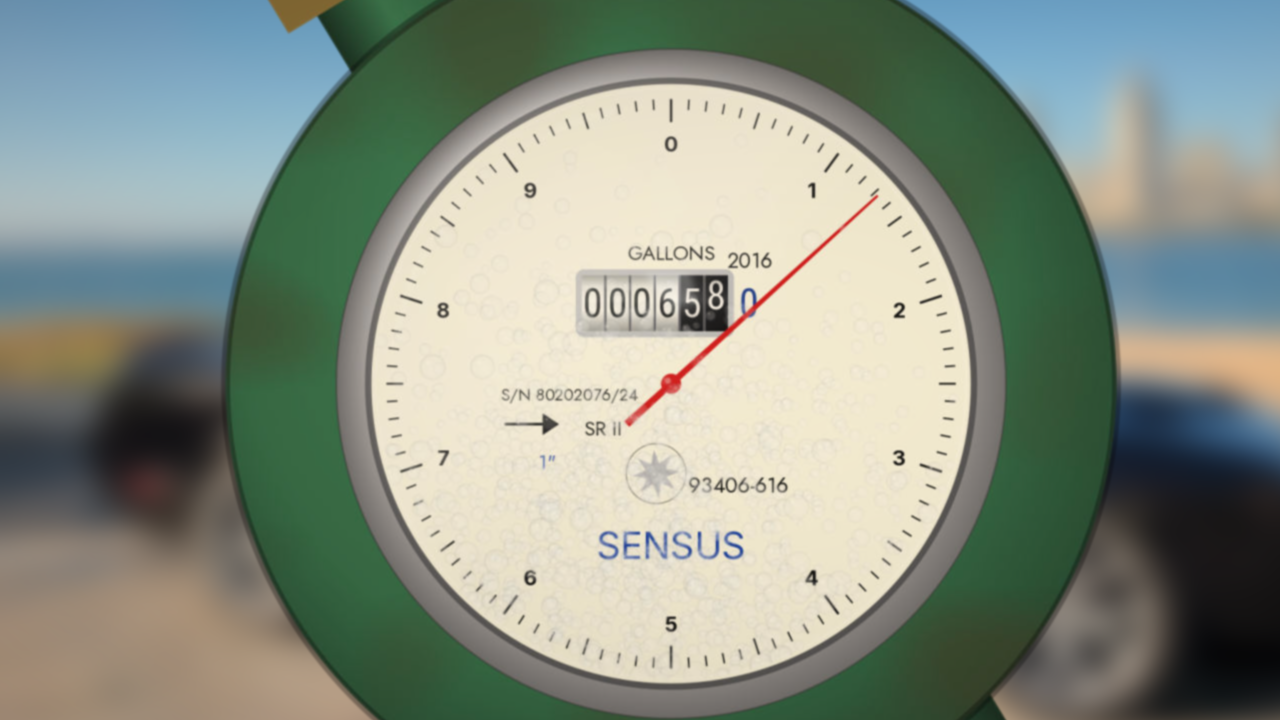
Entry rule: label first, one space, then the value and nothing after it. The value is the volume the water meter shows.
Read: 6581.3 gal
